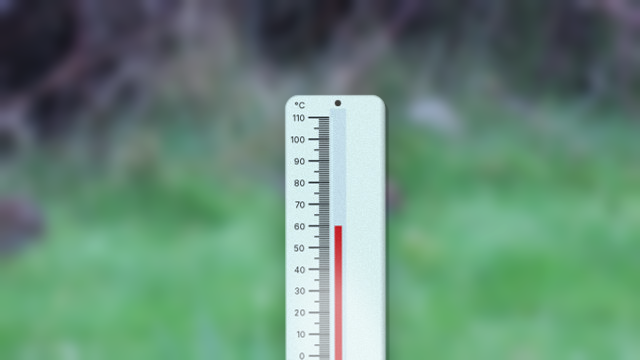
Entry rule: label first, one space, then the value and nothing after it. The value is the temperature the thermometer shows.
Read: 60 °C
